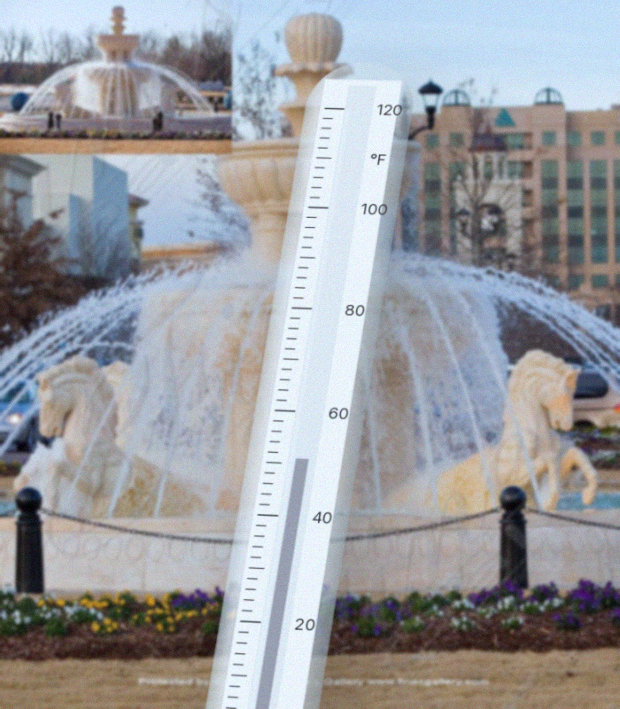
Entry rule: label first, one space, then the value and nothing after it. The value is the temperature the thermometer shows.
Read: 51 °F
